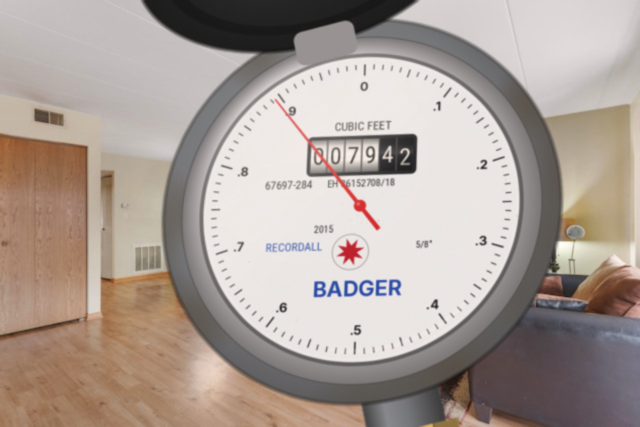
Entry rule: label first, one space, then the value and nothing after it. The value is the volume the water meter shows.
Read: 7941.89 ft³
